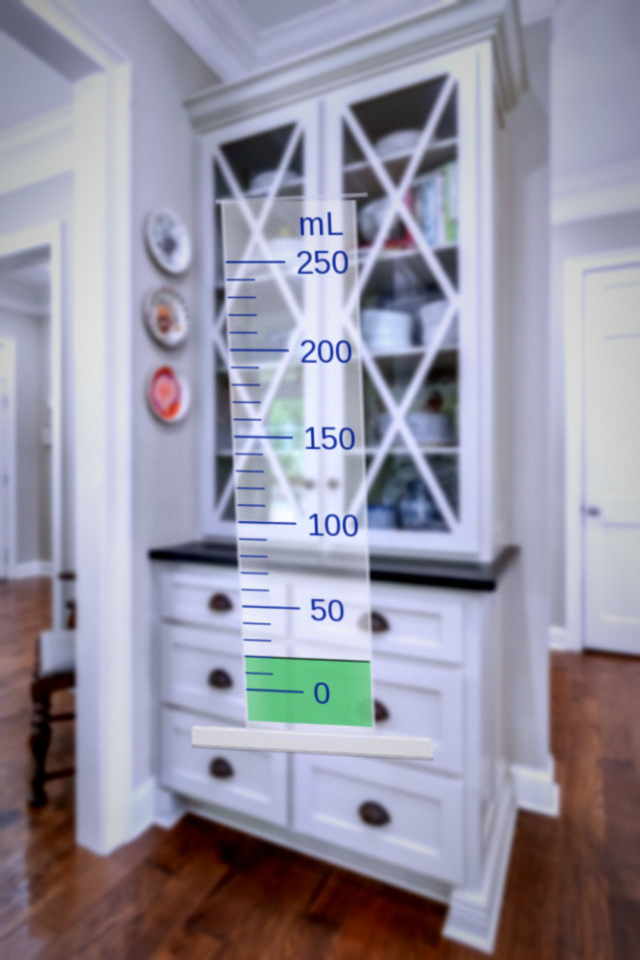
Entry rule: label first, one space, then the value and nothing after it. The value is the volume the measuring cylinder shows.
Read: 20 mL
